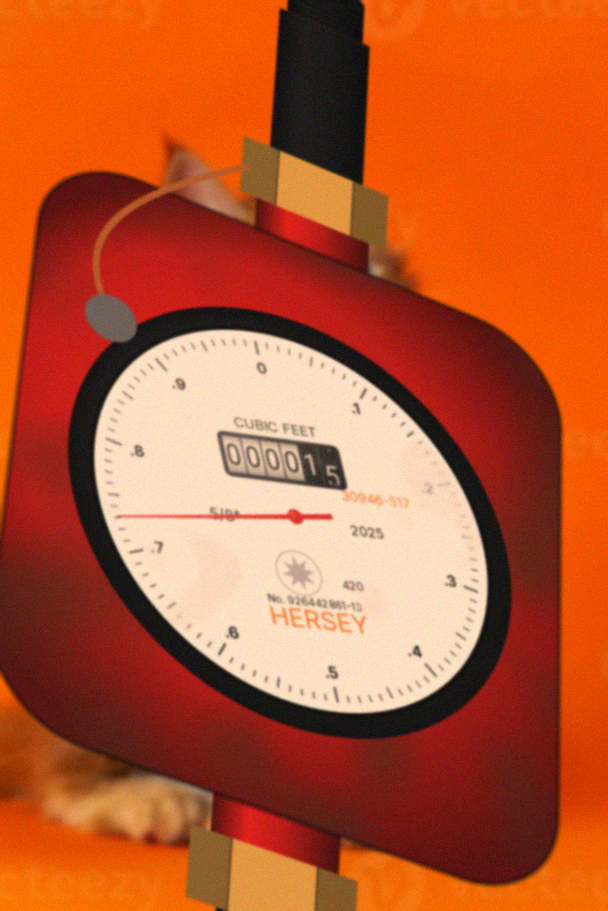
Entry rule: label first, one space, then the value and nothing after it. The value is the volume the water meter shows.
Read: 14.73 ft³
